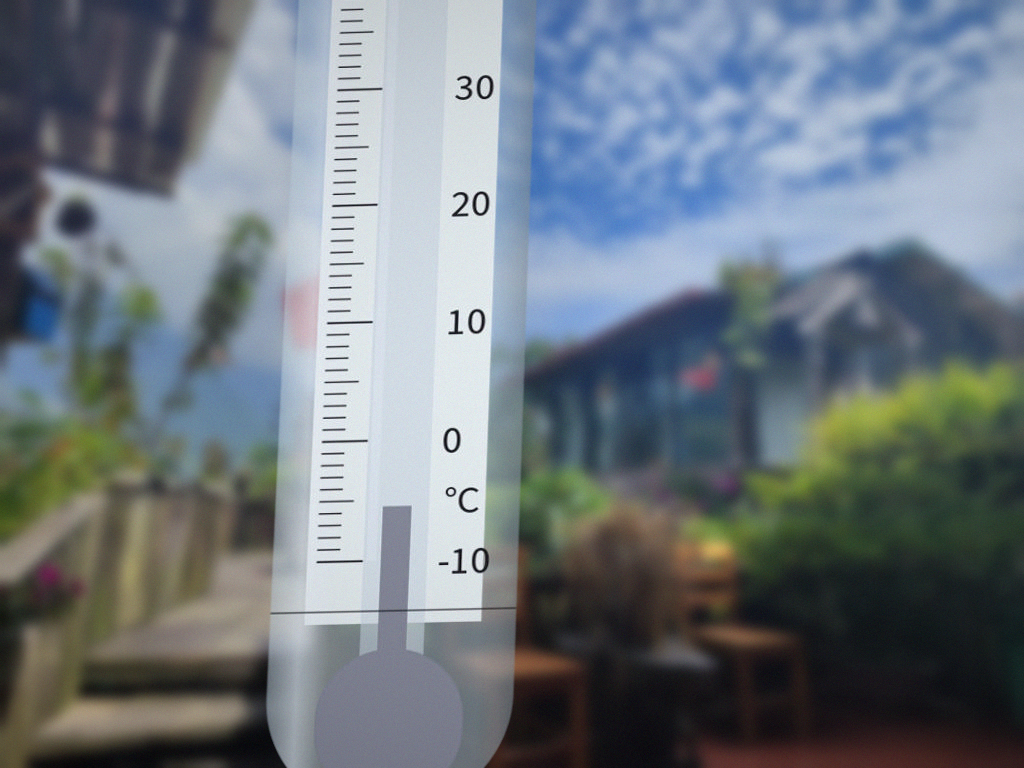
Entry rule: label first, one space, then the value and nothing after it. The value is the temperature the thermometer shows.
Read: -5.5 °C
